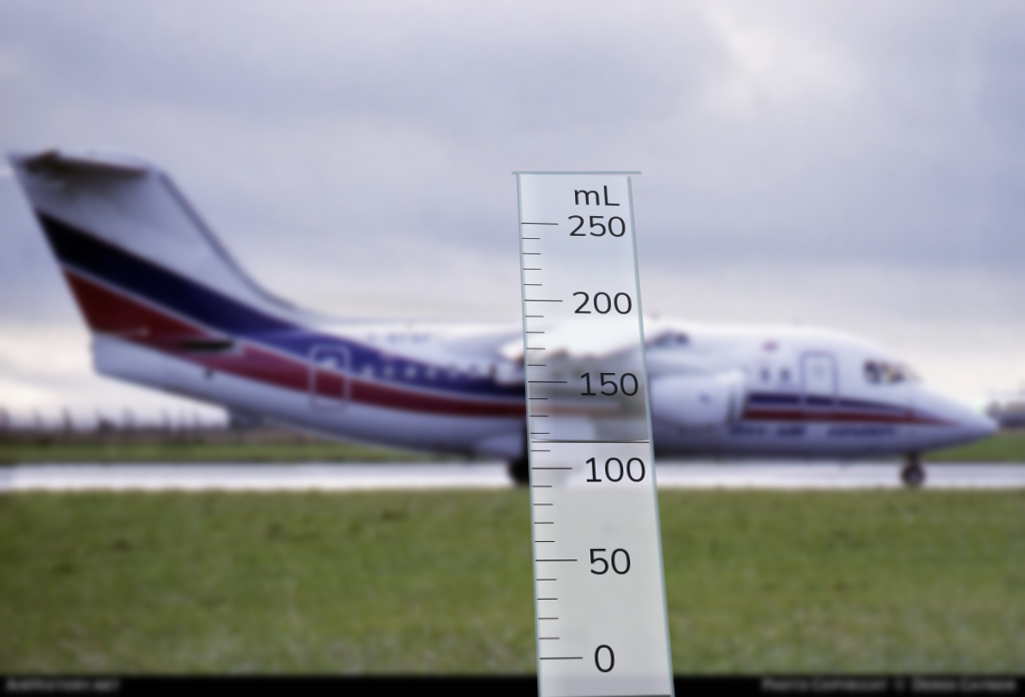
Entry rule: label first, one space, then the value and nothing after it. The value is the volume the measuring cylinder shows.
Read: 115 mL
